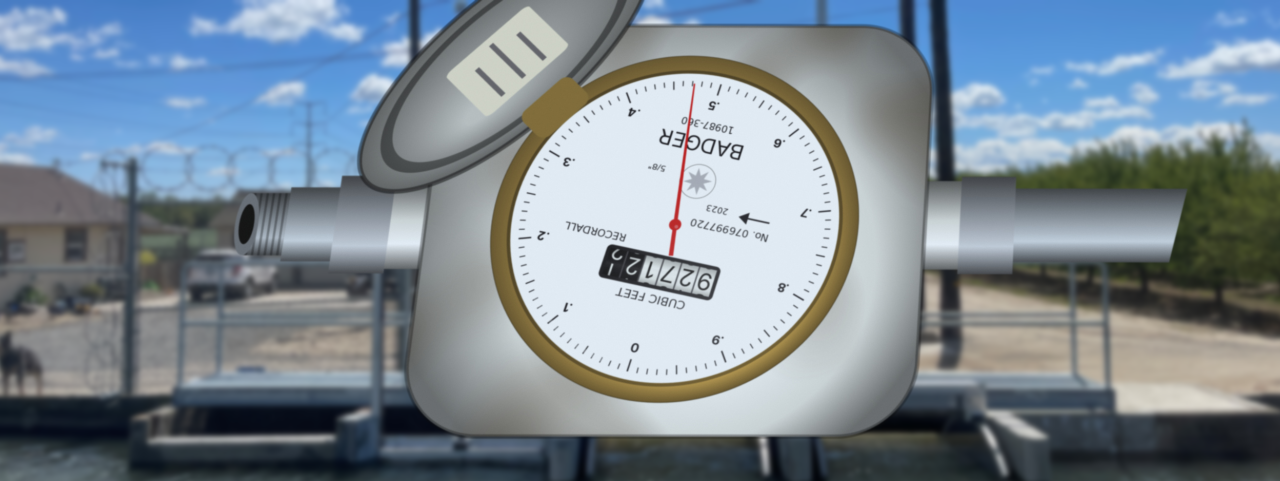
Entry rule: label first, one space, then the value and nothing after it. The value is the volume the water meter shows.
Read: 927121.47 ft³
